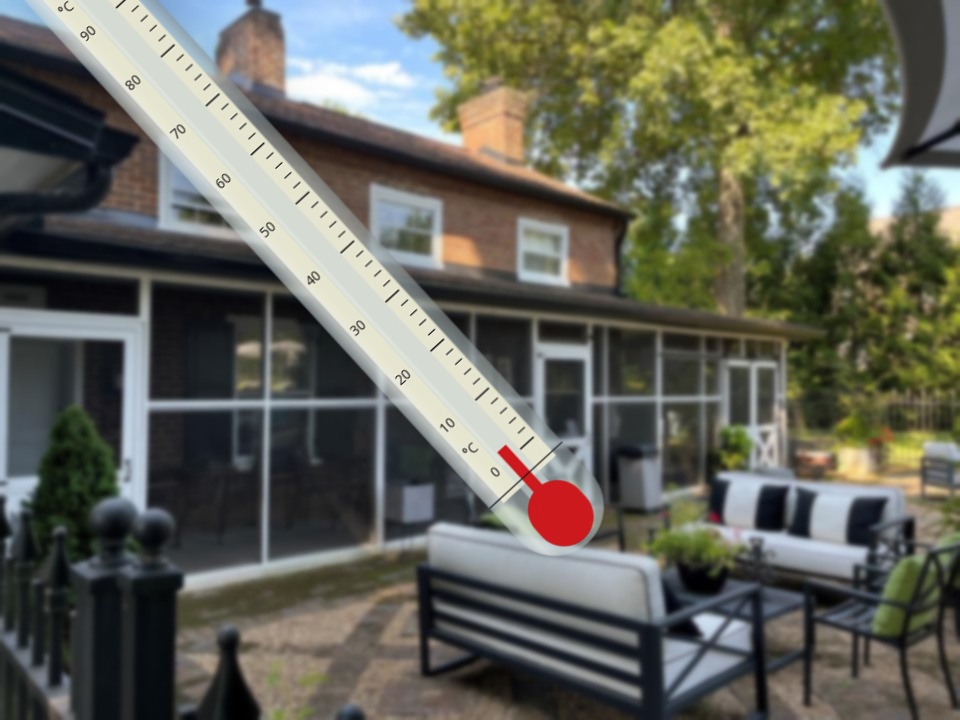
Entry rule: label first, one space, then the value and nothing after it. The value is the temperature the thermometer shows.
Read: 2 °C
